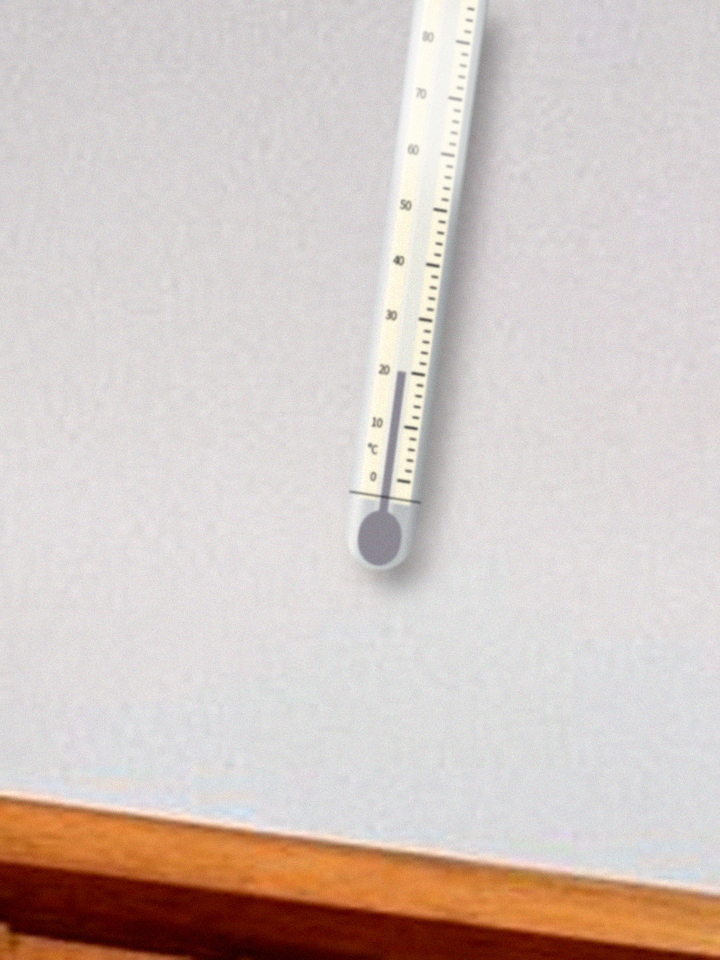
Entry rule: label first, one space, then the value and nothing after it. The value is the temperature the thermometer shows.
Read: 20 °C
